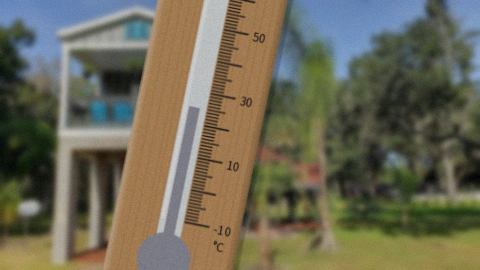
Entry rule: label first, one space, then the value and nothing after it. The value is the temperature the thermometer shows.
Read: 25 °C
